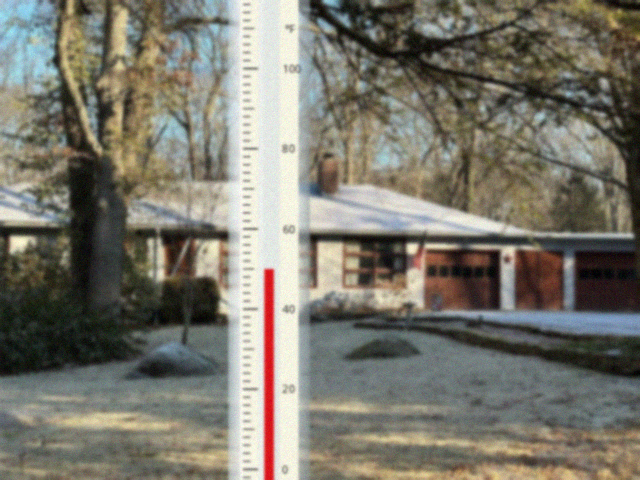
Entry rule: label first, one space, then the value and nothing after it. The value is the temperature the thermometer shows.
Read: 50 °F
